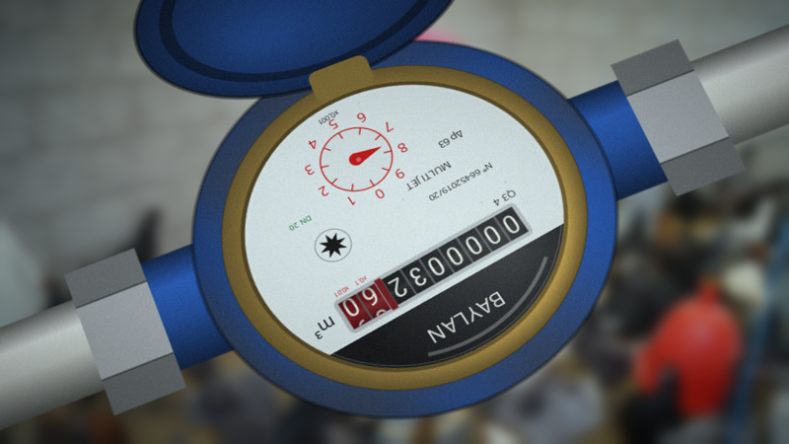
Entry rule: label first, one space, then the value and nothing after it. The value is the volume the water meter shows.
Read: 32.597 m³
